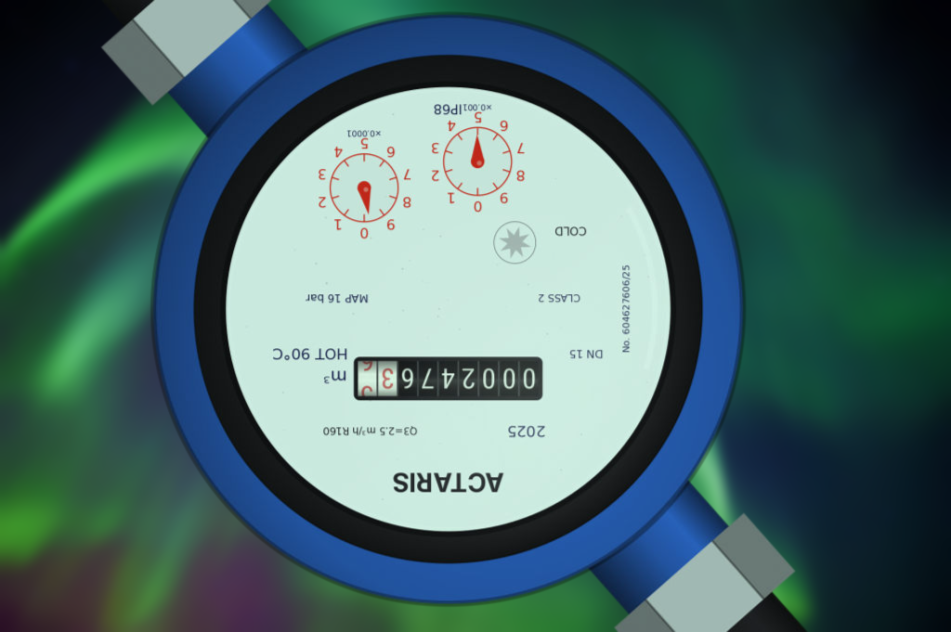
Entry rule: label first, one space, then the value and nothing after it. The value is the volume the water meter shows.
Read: 2476.3549 m³
